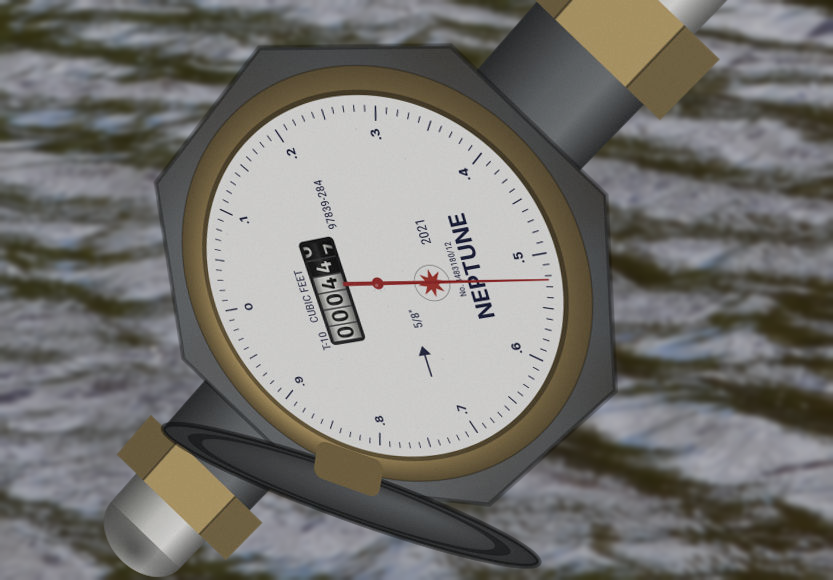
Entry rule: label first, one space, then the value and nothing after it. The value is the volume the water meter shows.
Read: 446.52 ft³
